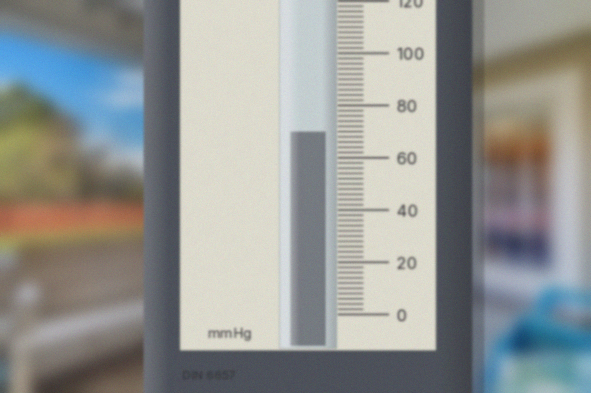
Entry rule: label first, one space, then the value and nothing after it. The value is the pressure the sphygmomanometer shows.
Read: 70 mmHg
